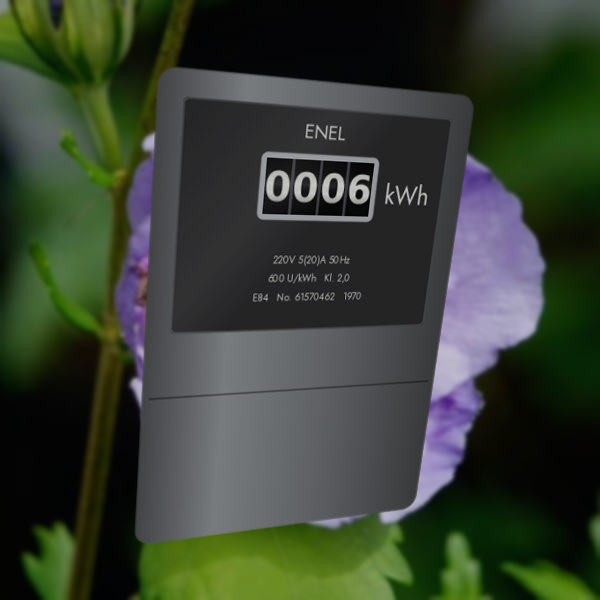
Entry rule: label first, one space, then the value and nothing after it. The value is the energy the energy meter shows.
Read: 6 kWh
